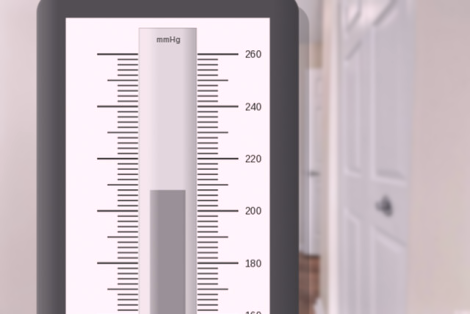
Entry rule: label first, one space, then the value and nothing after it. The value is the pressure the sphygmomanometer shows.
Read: 208 mmHg
